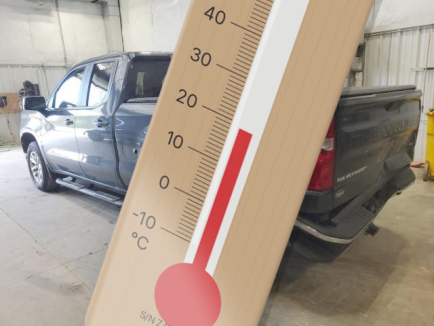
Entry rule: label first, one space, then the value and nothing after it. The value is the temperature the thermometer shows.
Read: 19 °C
